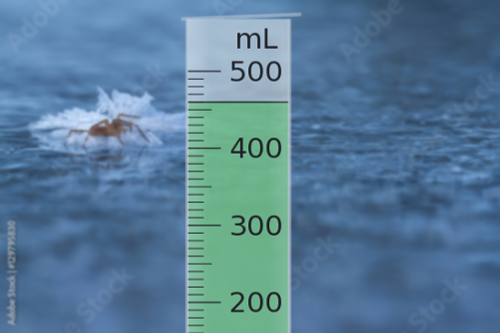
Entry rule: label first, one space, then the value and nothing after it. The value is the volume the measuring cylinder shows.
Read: 460 mL
